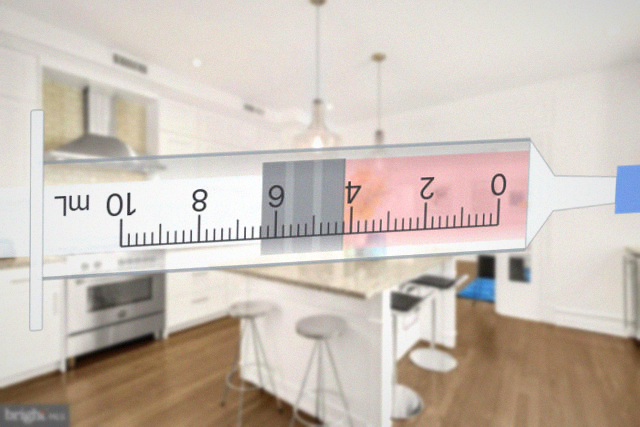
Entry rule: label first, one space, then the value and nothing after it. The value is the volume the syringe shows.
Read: 4.2 mL
